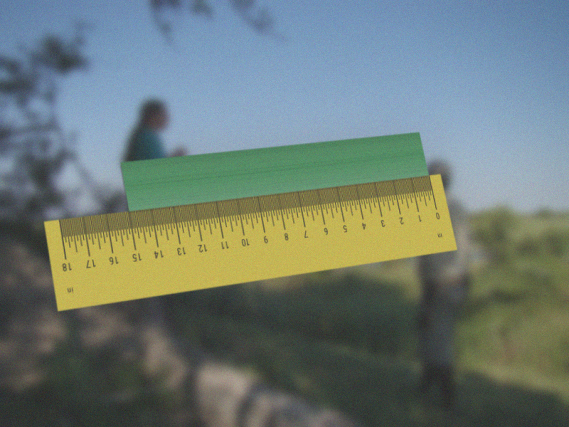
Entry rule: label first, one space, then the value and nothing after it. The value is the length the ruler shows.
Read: 15 in
